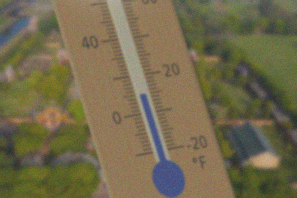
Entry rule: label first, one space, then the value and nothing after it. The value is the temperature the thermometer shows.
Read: 10 °F
